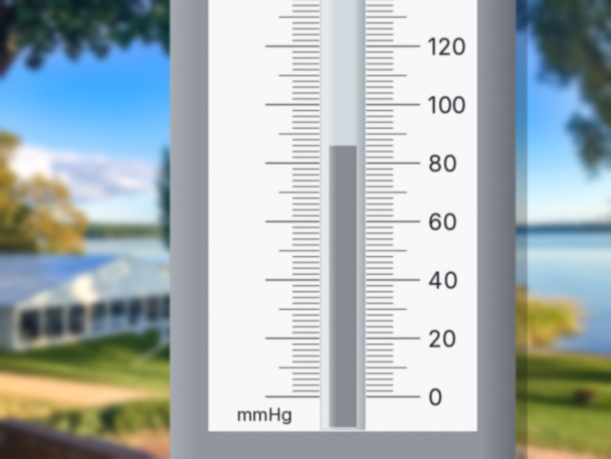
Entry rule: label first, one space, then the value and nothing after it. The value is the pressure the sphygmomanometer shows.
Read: 86 mmHg
